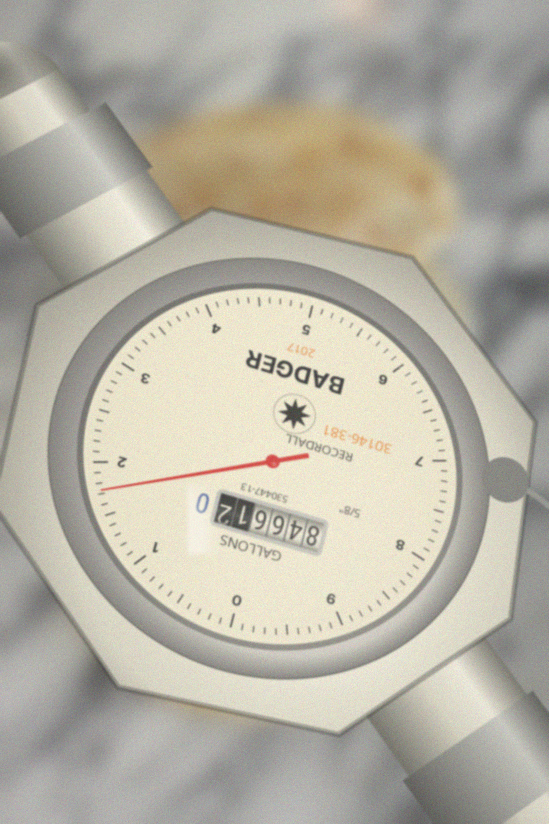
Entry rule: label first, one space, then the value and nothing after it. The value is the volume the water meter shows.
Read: 8466121.7 gal
